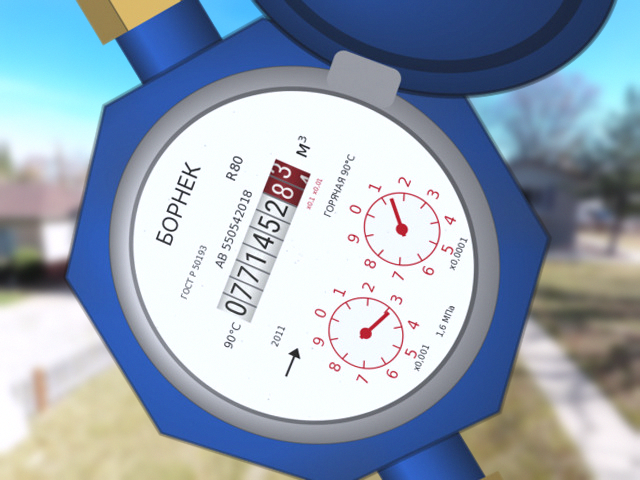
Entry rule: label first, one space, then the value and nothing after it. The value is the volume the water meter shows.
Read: 771452.8331 m³
